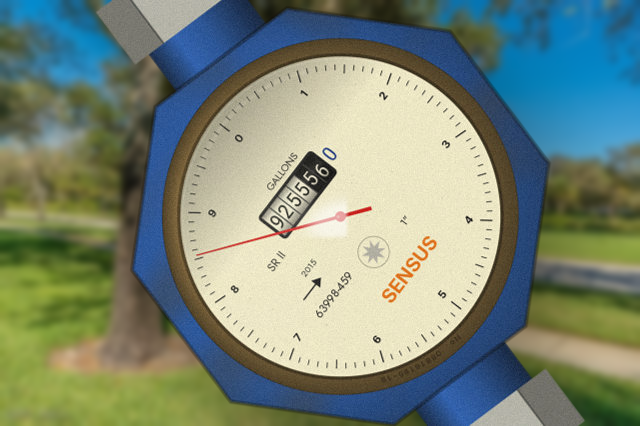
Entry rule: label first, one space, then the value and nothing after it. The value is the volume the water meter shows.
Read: 9255558.5 gal
